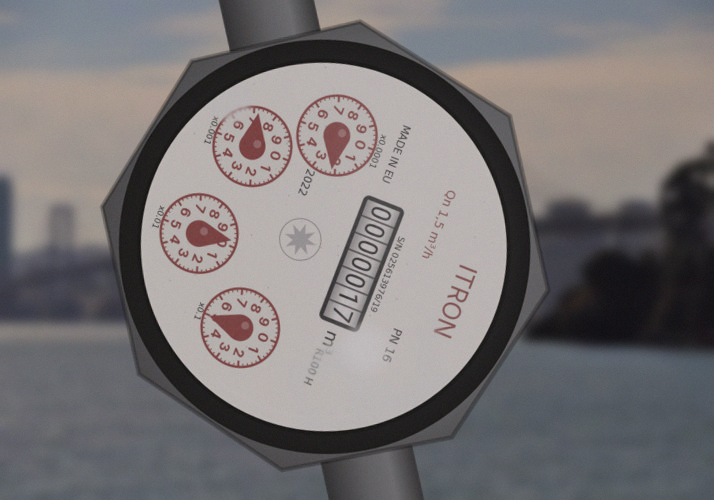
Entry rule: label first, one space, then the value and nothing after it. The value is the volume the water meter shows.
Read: 17.4972 m³
